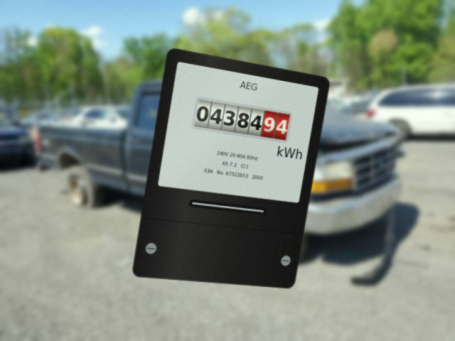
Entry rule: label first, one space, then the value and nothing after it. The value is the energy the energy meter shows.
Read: 4384.94 kWh
